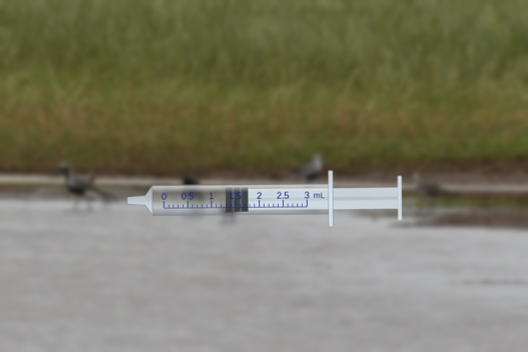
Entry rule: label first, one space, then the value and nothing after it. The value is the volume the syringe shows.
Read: 1.3 mL
